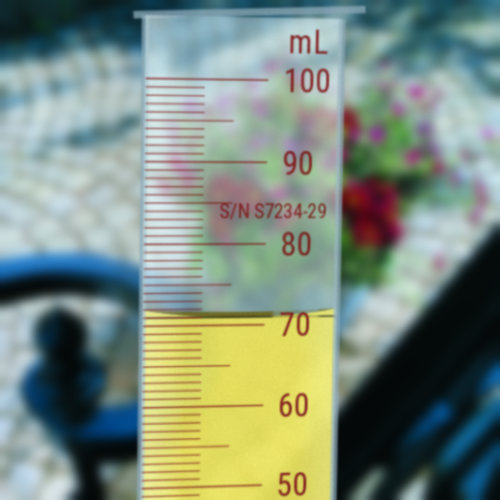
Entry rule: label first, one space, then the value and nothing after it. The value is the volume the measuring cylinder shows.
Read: 71 mL
